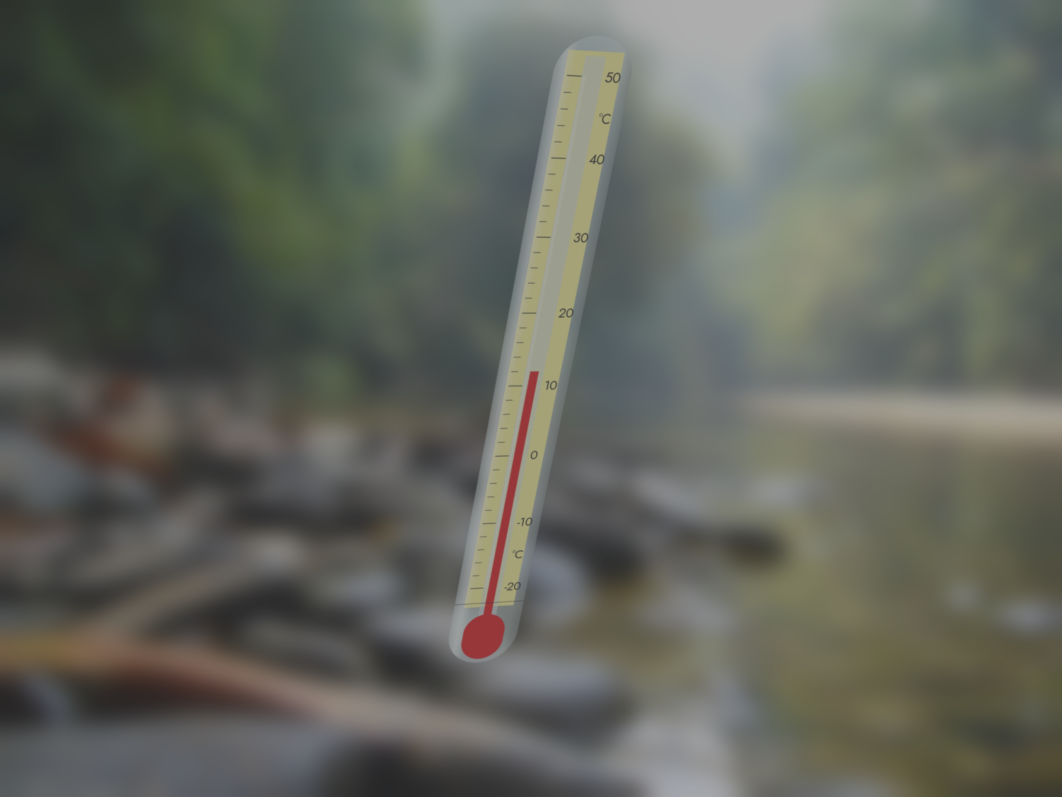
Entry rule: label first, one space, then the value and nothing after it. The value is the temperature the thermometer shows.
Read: 12 °C
